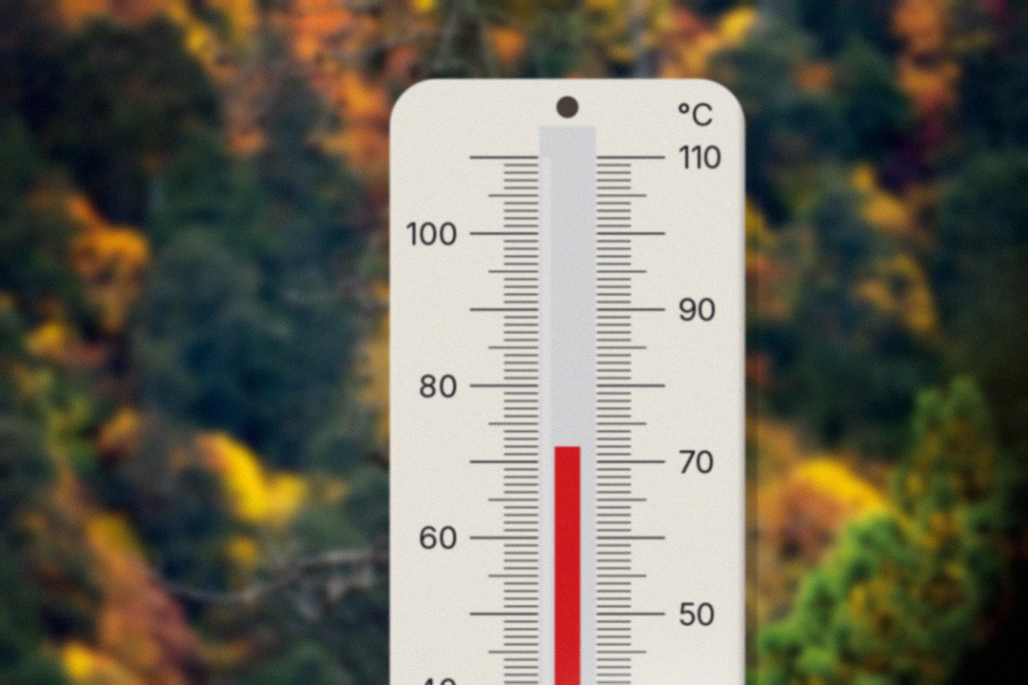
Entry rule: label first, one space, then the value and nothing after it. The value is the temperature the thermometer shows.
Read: 72 °C
